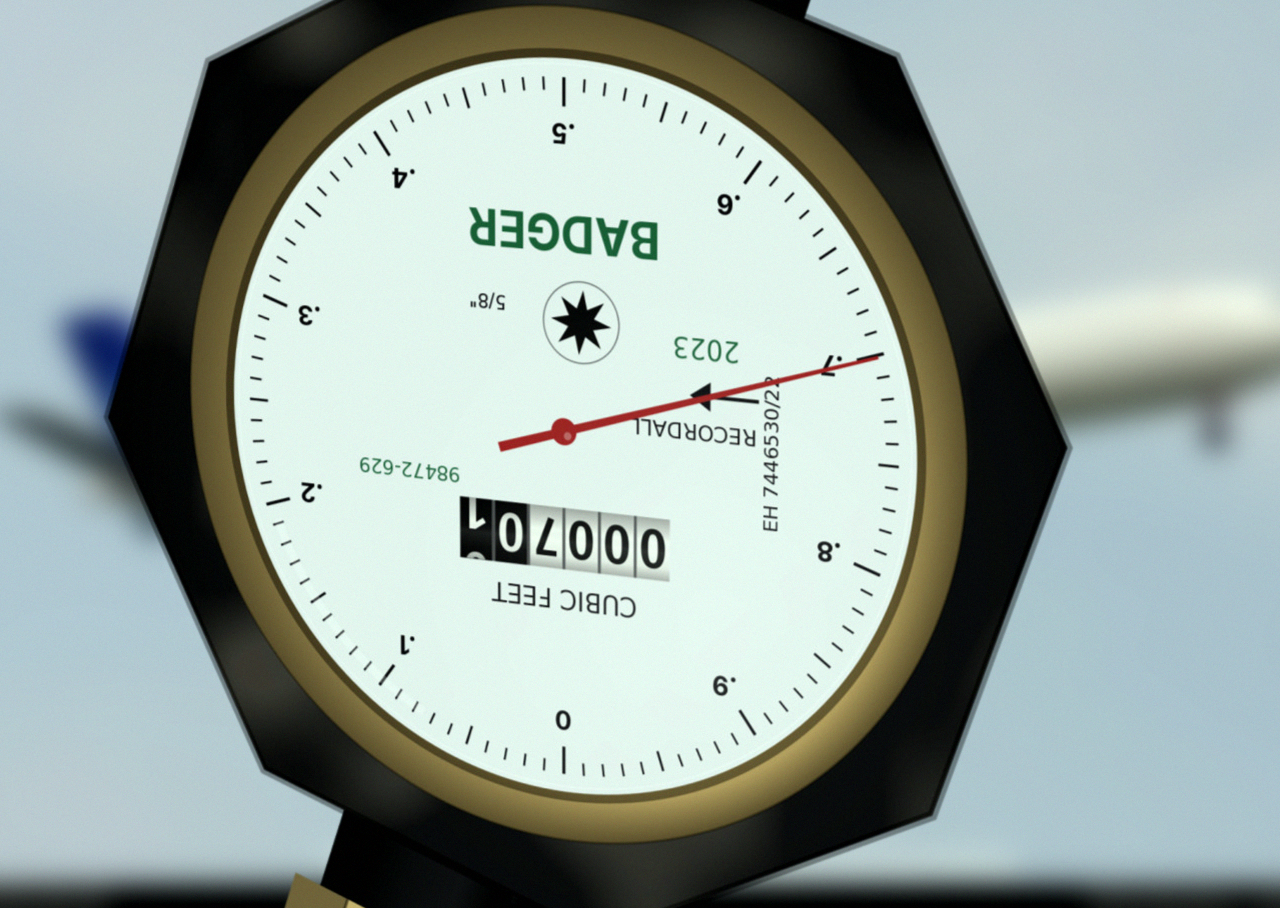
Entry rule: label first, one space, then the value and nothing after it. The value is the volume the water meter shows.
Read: 700.70 ft³
